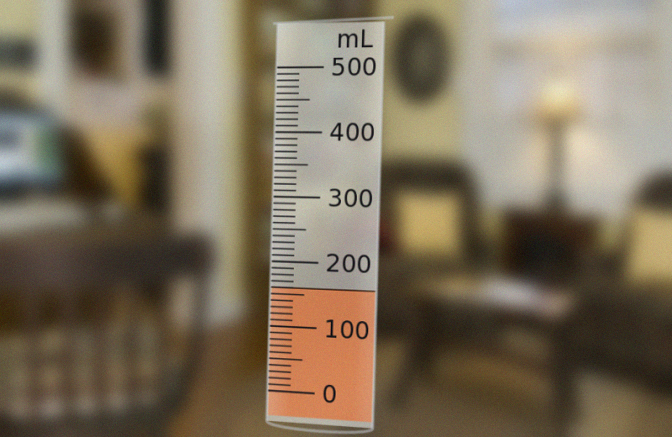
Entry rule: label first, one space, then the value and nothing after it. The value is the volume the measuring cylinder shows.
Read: 160 mL
